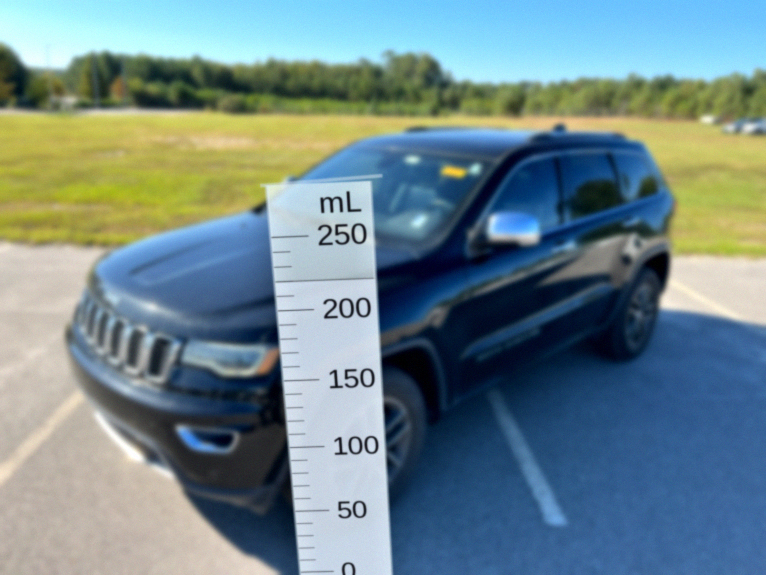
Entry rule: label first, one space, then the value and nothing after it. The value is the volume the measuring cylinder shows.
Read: 220 mL
